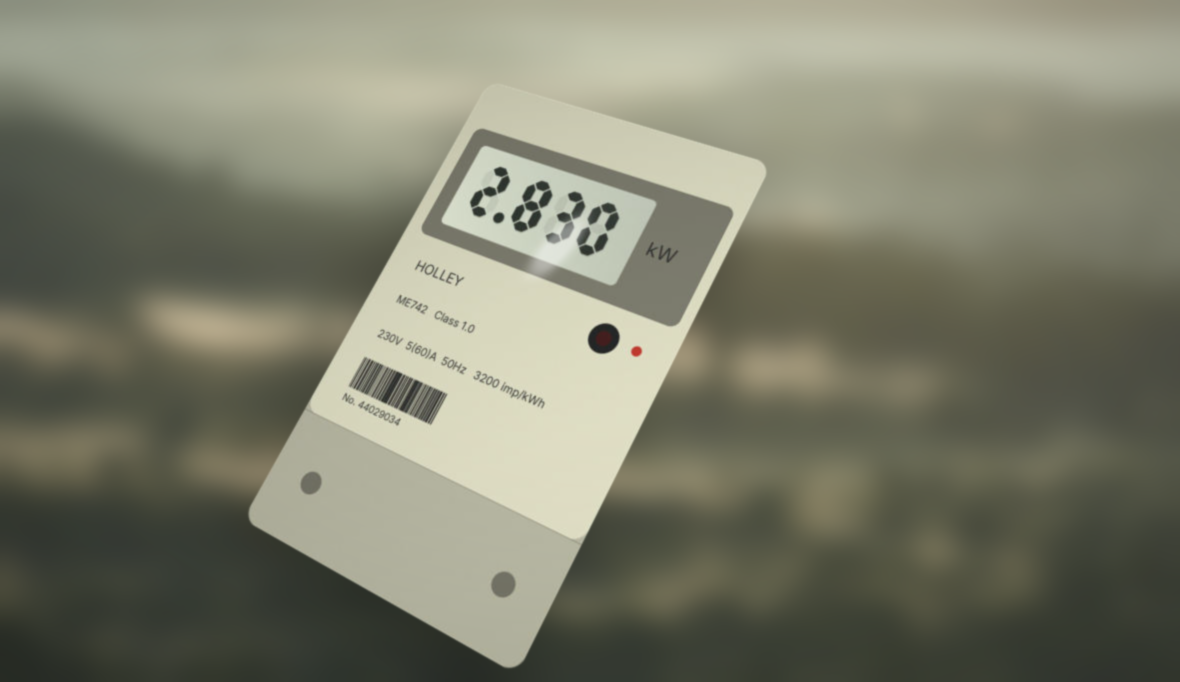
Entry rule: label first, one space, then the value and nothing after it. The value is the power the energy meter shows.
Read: 2.830 kW
